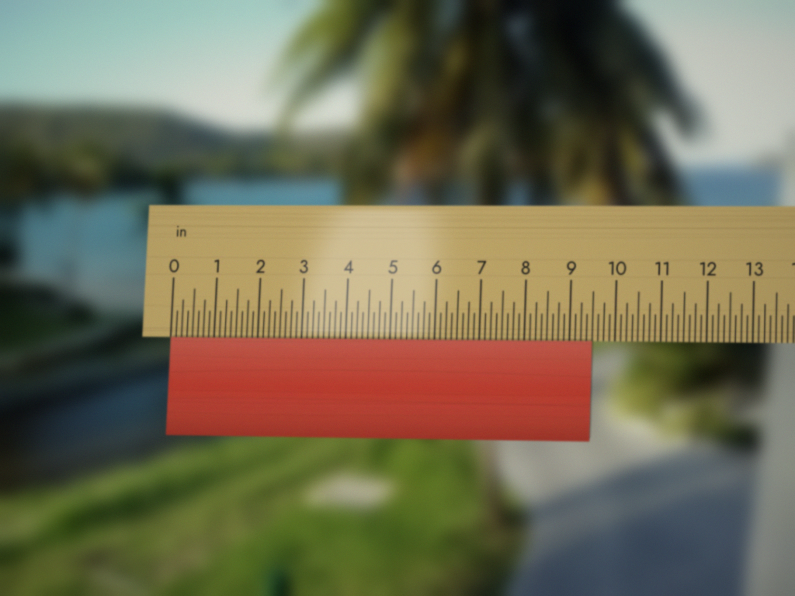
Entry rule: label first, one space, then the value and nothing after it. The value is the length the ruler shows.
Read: 9.5 in
